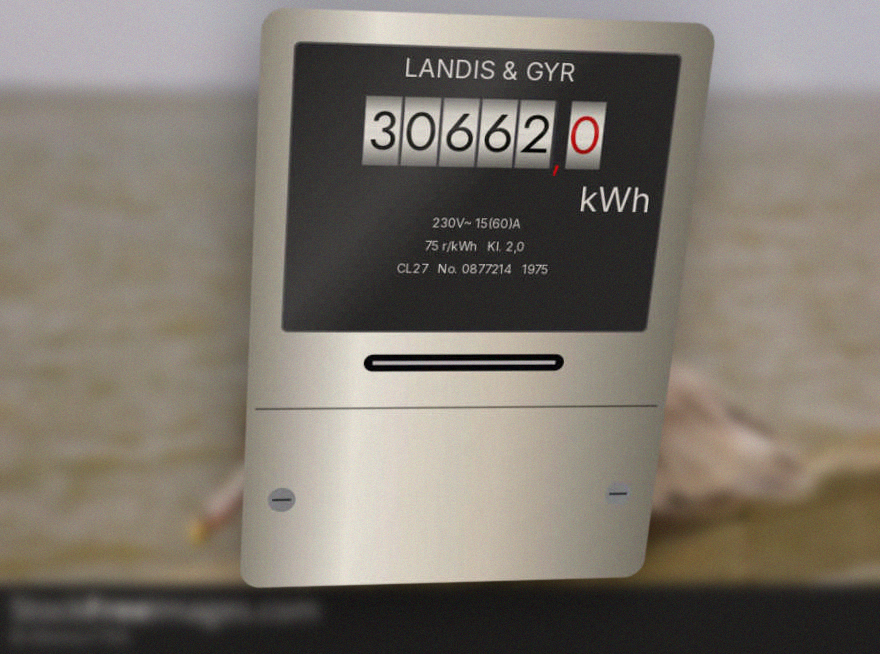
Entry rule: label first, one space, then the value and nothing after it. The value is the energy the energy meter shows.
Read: 30662.0 kWh
